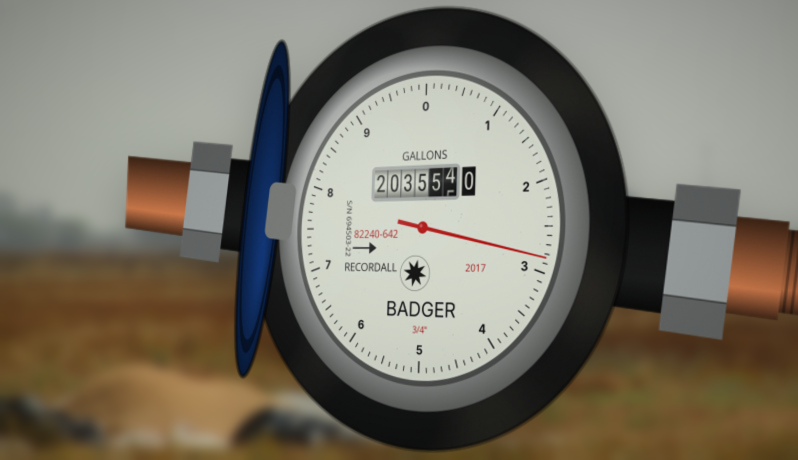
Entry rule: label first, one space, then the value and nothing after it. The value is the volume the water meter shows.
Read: 2035542.8 gal
